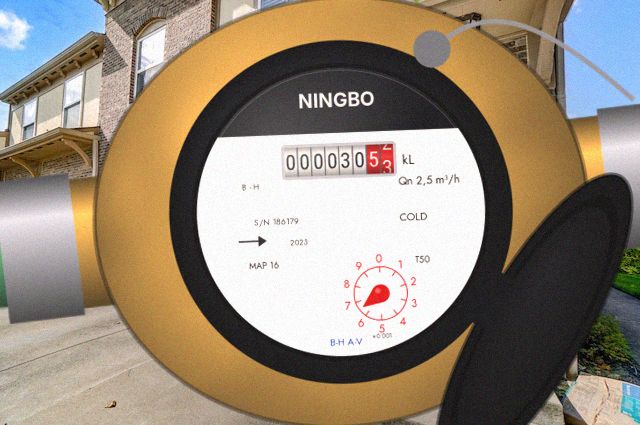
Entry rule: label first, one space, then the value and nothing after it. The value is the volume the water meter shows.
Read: 30.526 kL
